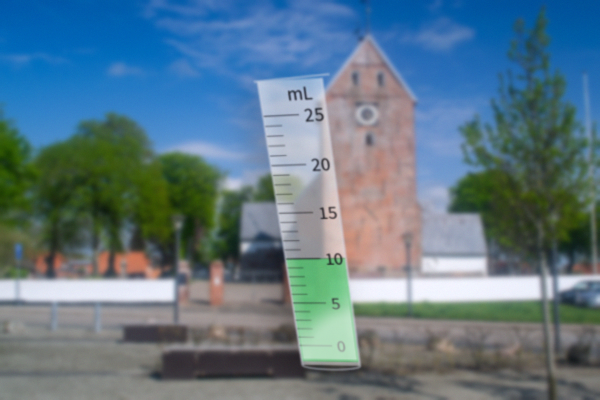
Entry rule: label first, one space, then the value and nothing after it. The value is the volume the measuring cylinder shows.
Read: 10 mL
